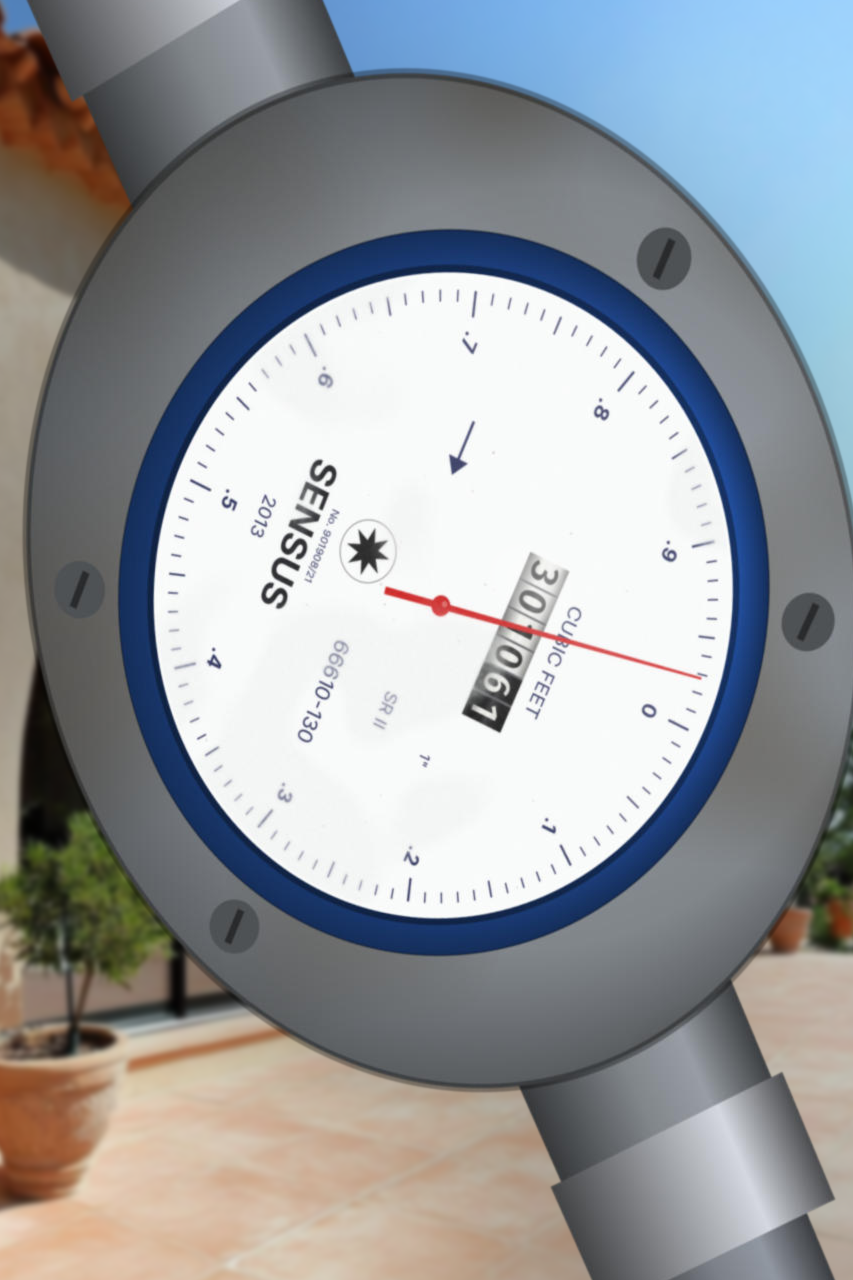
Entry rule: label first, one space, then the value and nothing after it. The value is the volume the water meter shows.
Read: 301060.97 ft³
